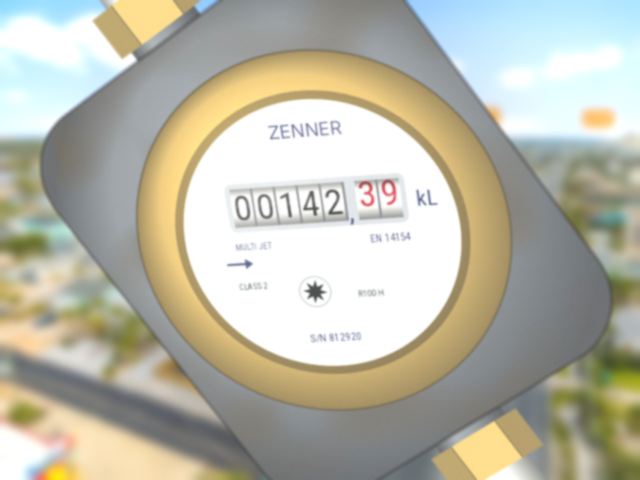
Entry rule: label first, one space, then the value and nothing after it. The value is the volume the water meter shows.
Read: 142.39 kL
